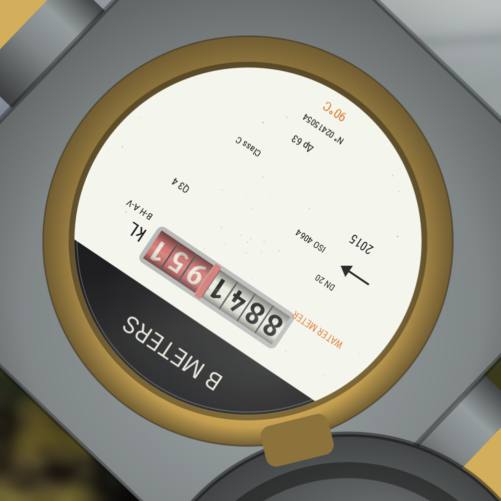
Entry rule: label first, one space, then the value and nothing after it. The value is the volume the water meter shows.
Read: 8841.951 kL
